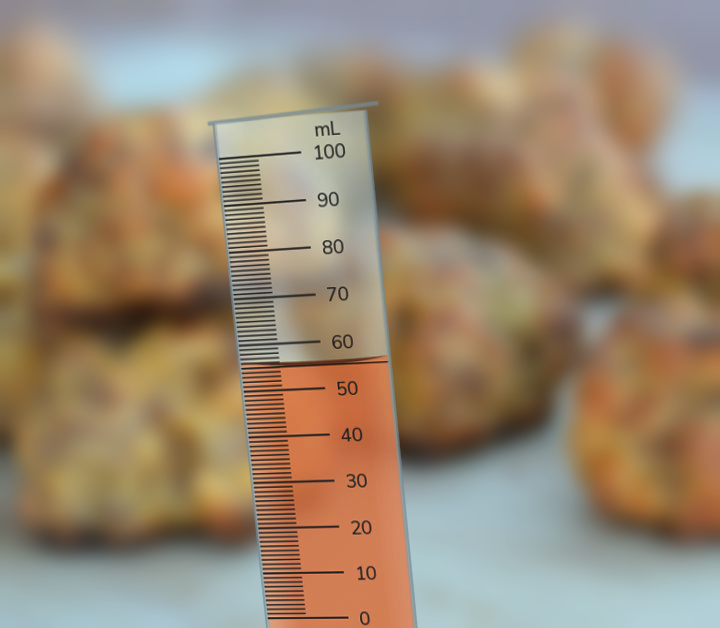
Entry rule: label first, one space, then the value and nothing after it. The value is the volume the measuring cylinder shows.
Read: 55 mL
